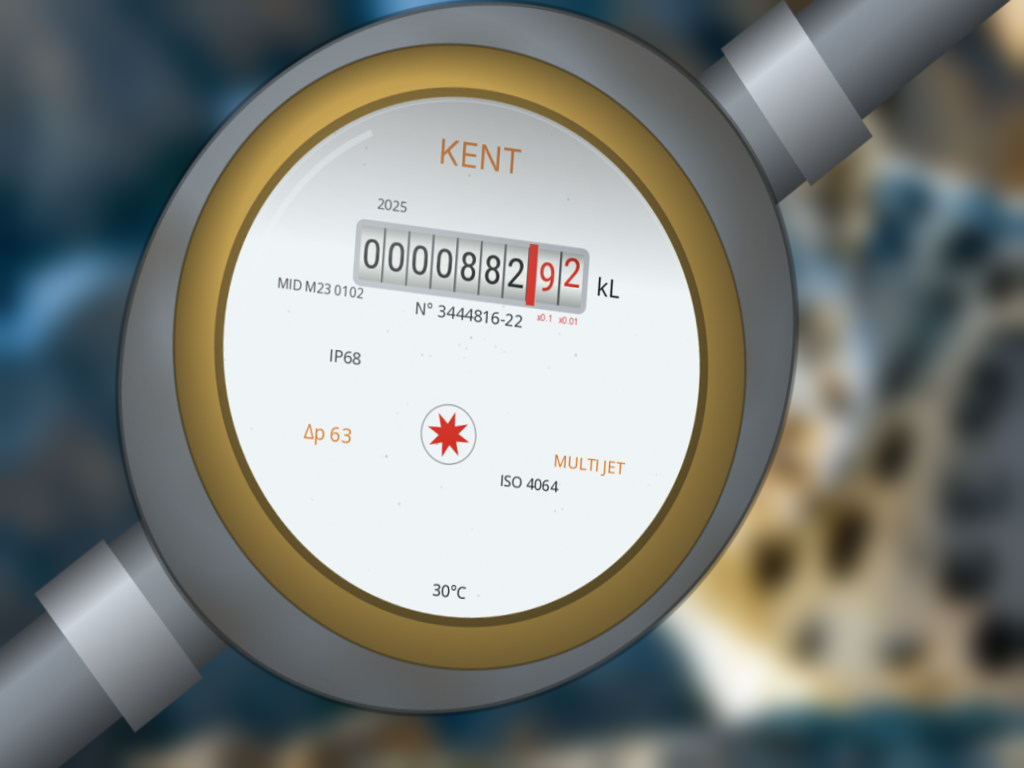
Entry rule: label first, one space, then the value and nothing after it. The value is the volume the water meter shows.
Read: 882.92 kL
